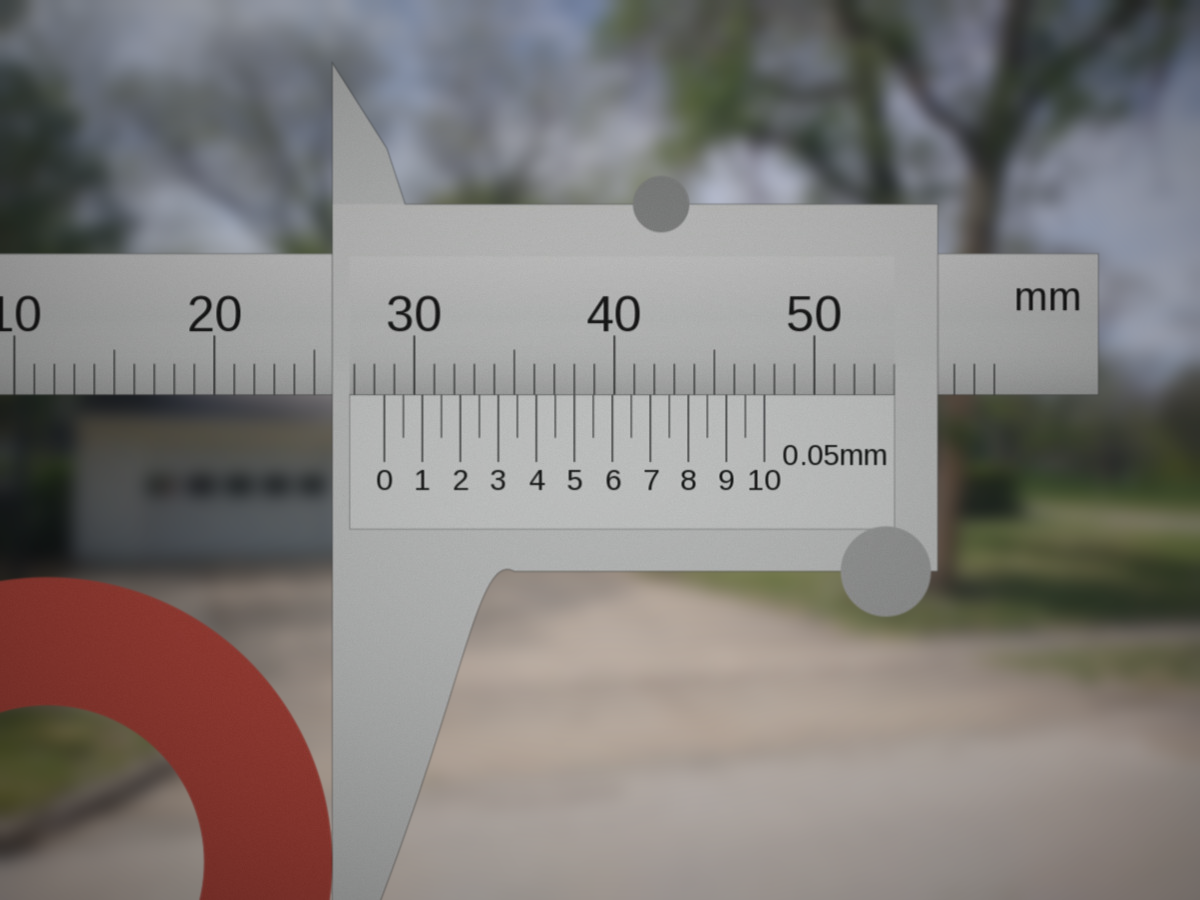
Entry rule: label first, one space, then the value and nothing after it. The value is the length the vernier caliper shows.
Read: 28.5 mm
